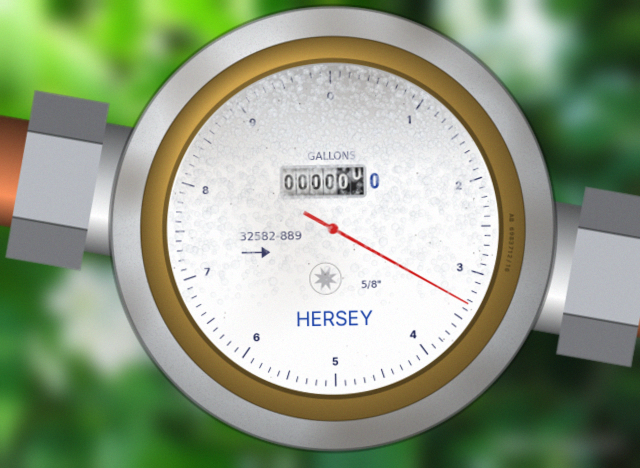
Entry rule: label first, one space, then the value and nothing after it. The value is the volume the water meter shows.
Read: 3.3 gal
